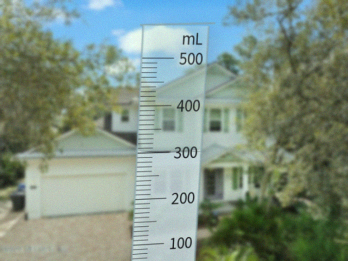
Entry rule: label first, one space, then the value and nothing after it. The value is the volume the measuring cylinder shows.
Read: 300 mL
